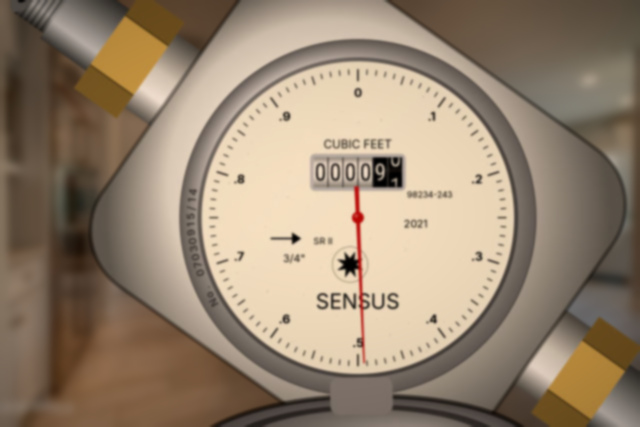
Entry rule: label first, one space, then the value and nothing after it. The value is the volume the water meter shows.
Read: 90.49 ft³
